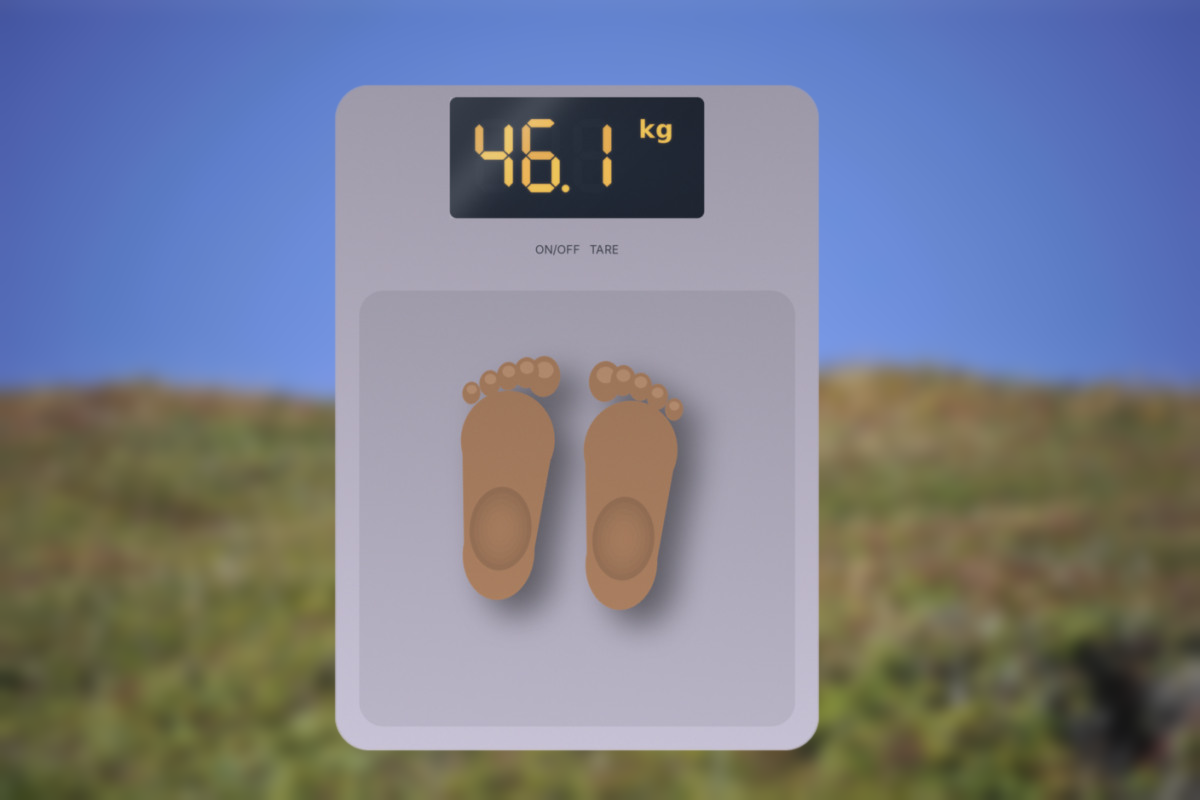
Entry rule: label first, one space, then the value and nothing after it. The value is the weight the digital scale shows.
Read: 46.1 kg
